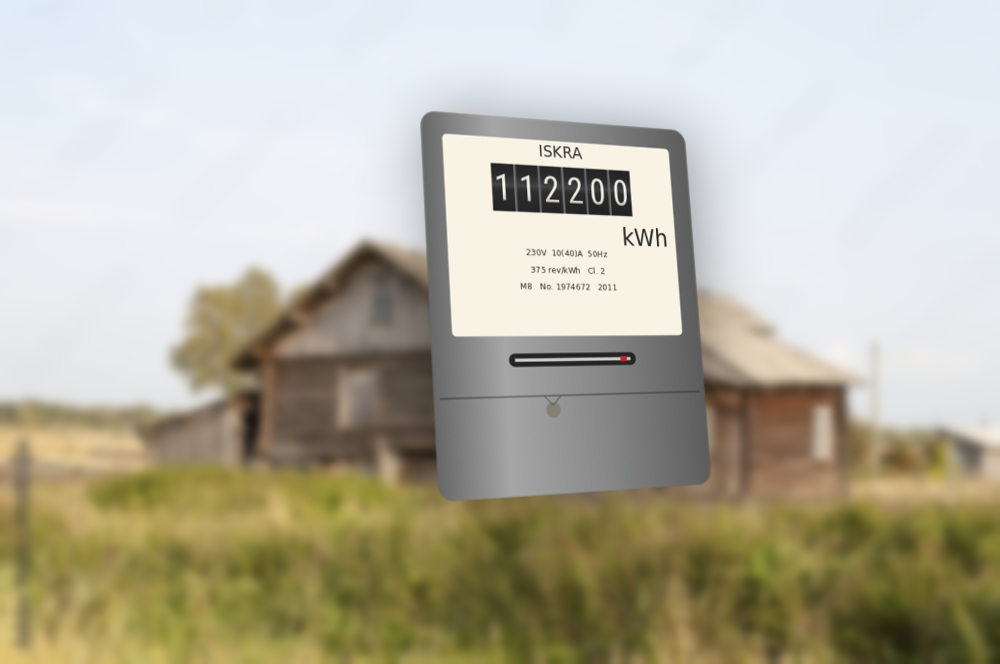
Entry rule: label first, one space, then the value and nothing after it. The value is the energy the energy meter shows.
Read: 112200 kWh
